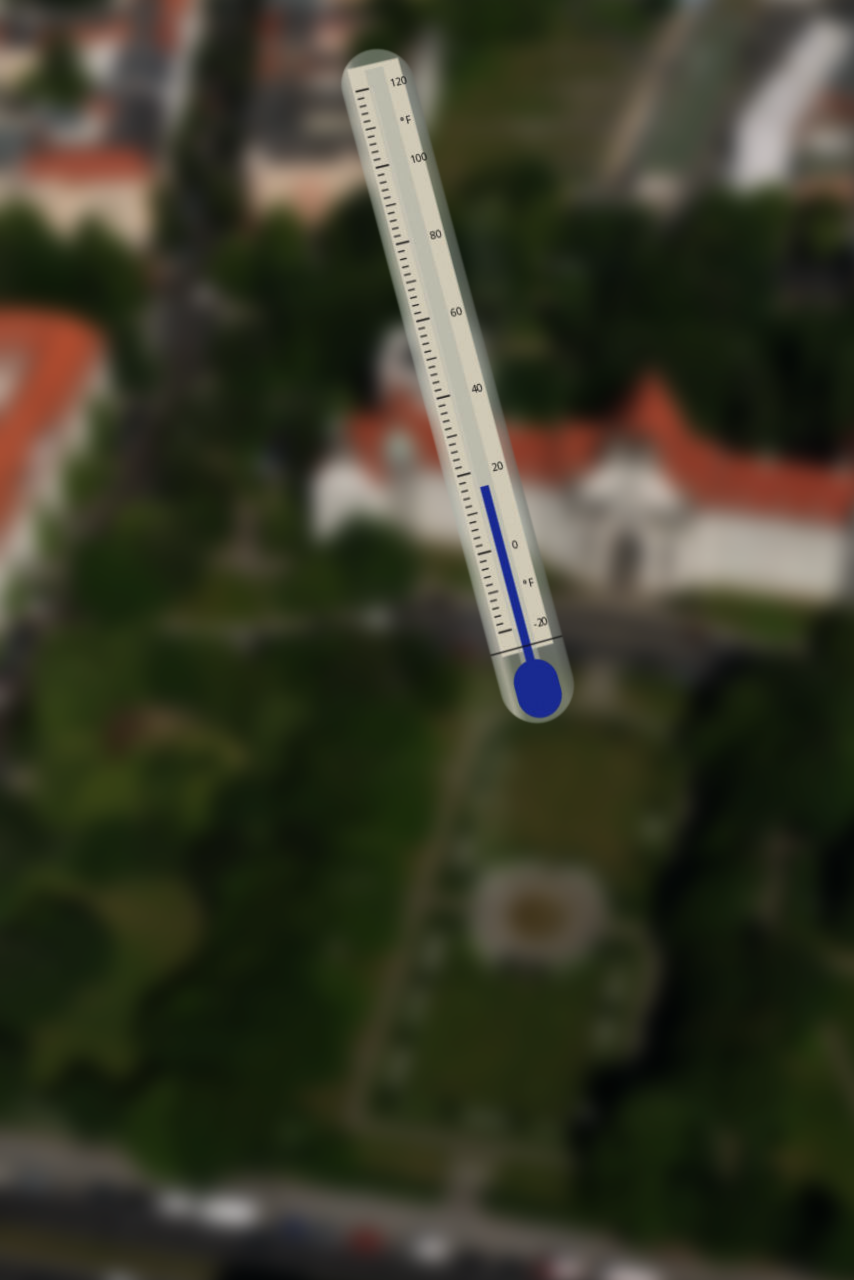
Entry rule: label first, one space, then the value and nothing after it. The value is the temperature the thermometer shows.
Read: 16 °F
